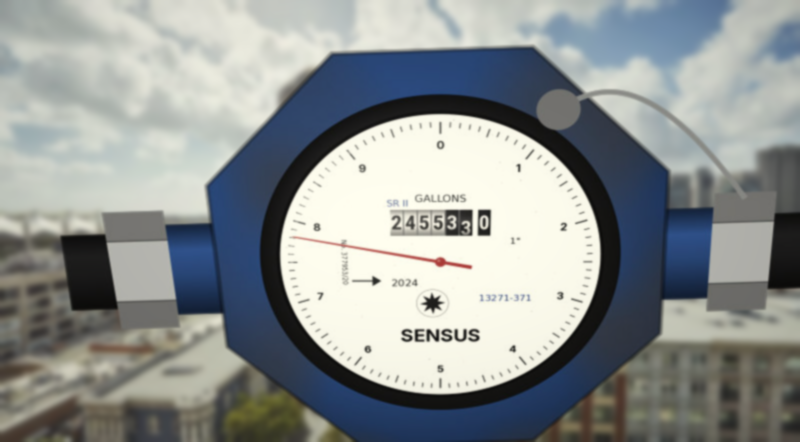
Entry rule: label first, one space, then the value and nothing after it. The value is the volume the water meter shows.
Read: 2455327.8 gal
